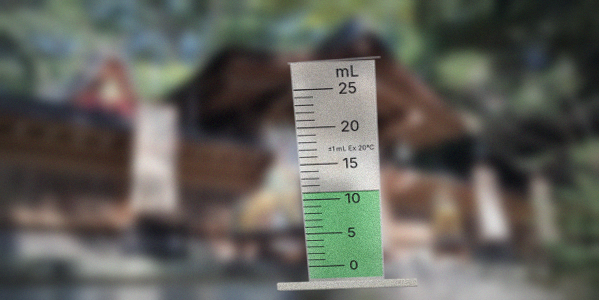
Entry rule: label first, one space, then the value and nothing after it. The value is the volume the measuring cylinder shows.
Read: 11 mL
